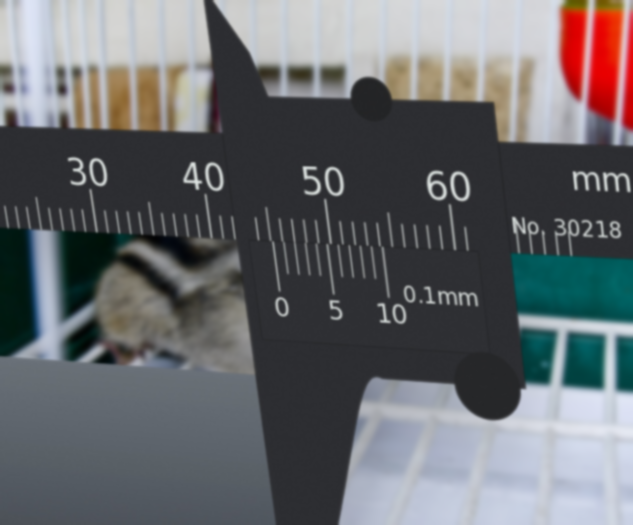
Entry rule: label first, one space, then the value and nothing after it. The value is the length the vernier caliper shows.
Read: 45.2 mm
